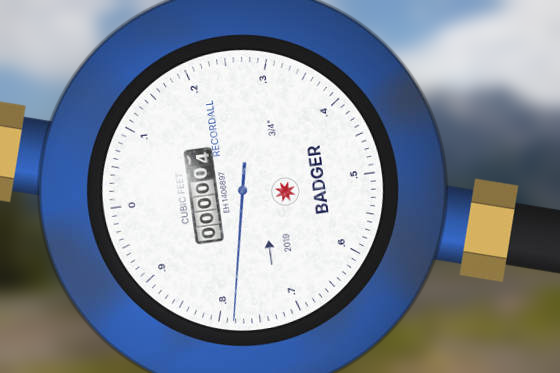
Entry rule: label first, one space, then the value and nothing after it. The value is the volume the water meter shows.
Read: 3.78 ft³
